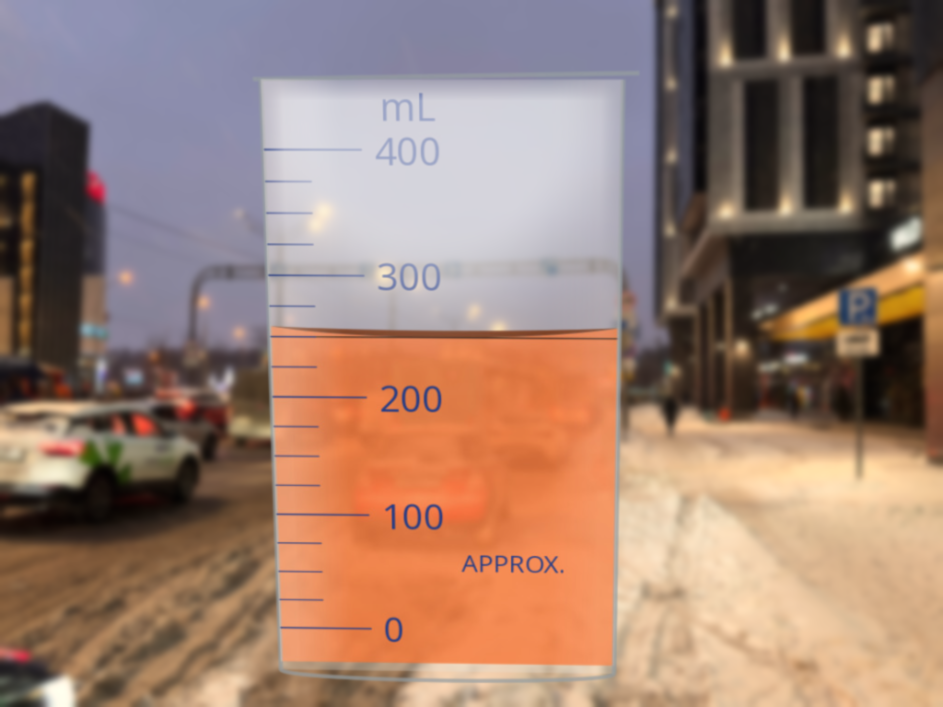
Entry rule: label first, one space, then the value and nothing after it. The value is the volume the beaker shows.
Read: 250 mL
